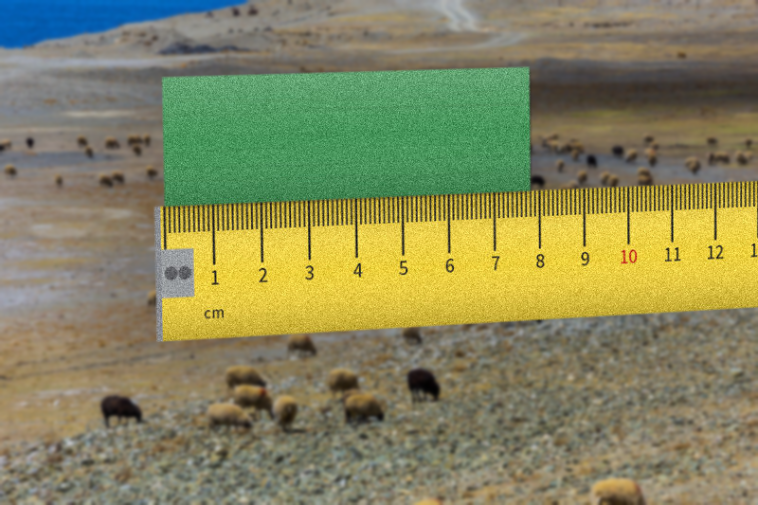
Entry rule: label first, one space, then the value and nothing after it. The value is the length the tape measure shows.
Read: 7.8 cm
